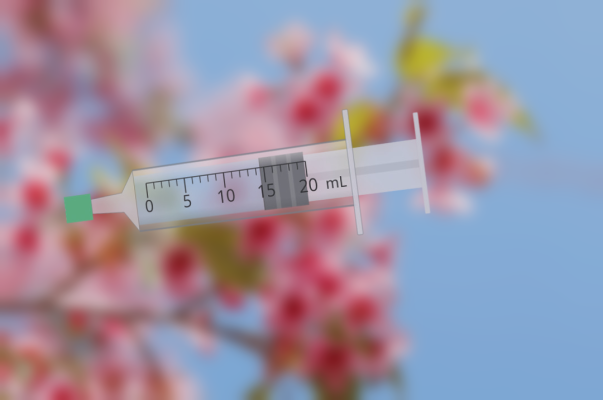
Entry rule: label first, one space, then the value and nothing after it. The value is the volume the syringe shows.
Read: 14.5 mL
